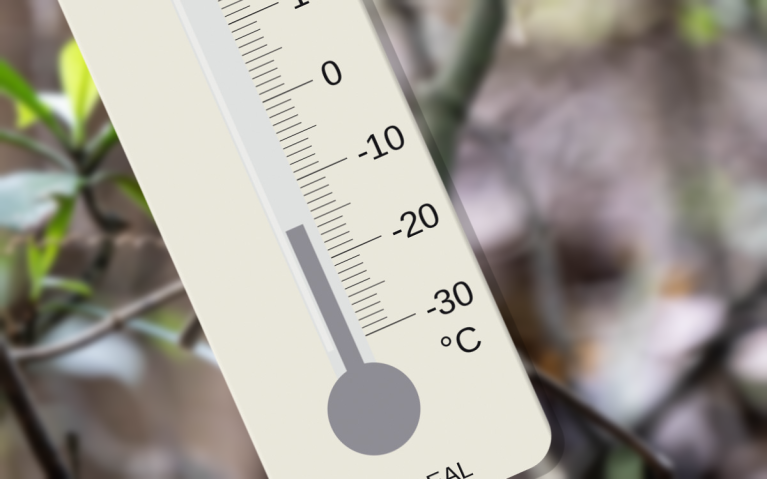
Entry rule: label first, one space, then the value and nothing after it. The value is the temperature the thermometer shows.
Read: -15 °C
